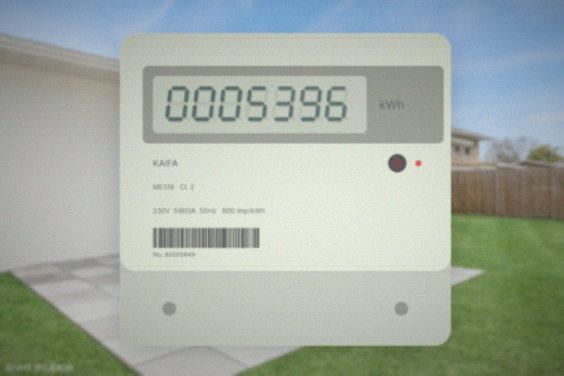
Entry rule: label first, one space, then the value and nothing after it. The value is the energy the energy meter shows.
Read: 5396 kWh
